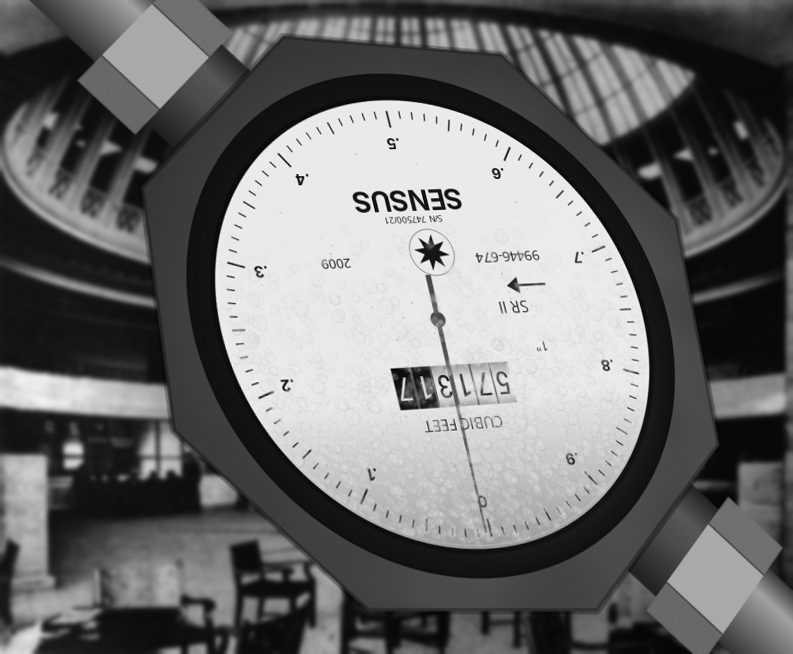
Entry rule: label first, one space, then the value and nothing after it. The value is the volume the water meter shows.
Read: 571317.00 ft³
